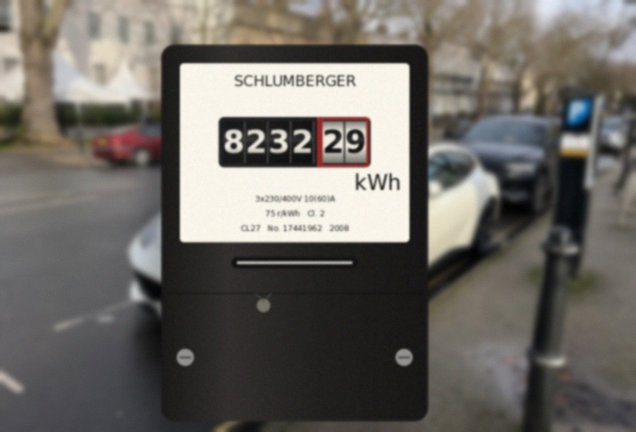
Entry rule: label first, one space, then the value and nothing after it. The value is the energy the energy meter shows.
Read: 8232.29 kWh
